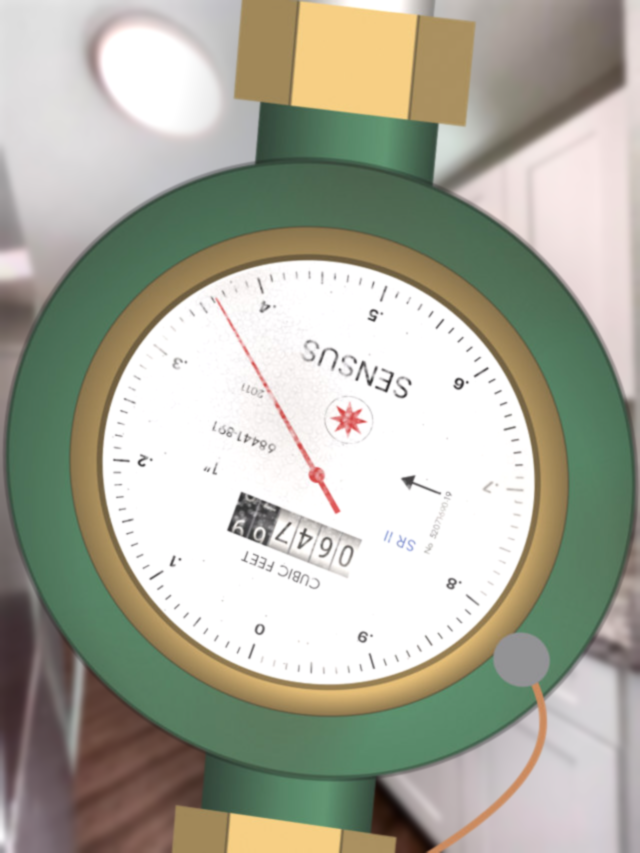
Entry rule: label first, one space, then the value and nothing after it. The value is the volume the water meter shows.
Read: 64769.36 ft³
